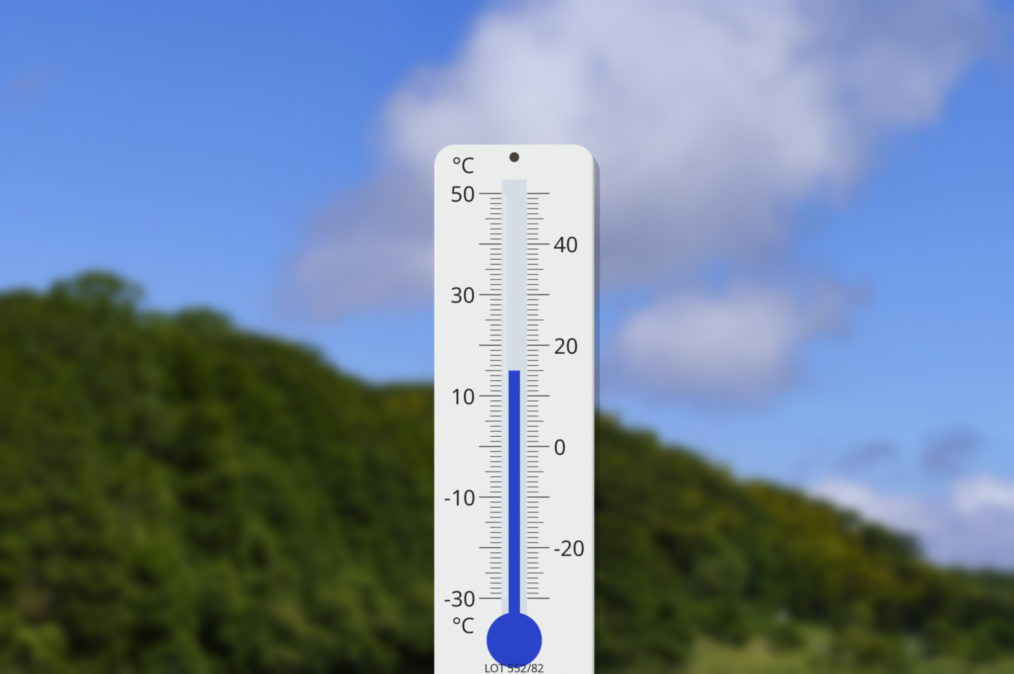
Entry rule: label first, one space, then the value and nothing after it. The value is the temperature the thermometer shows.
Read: 15 °C
